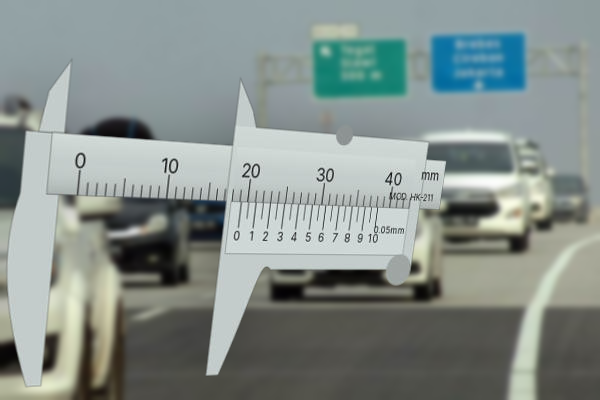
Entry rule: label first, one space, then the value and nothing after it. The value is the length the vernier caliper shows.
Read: 19.2 mm
